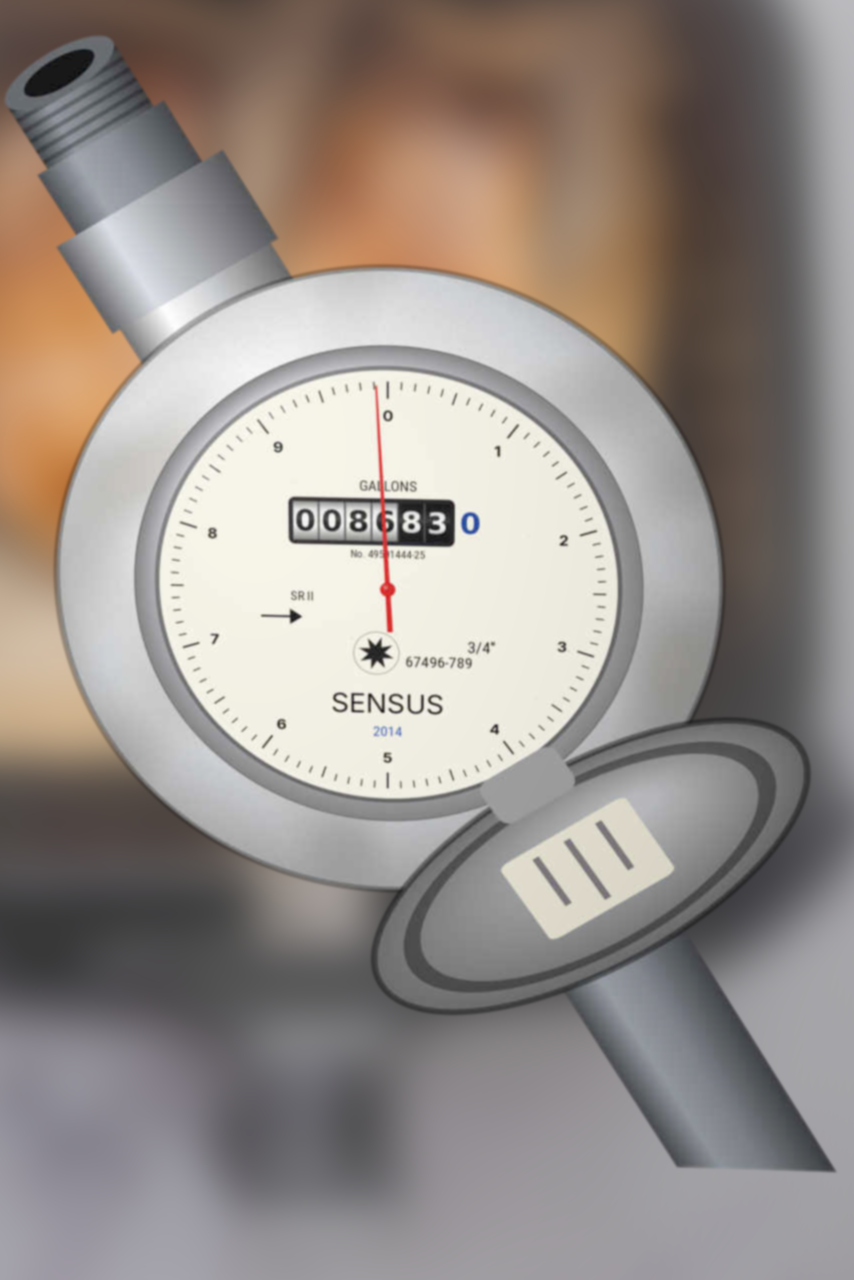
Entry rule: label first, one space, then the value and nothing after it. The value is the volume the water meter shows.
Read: 86829.9 gal
